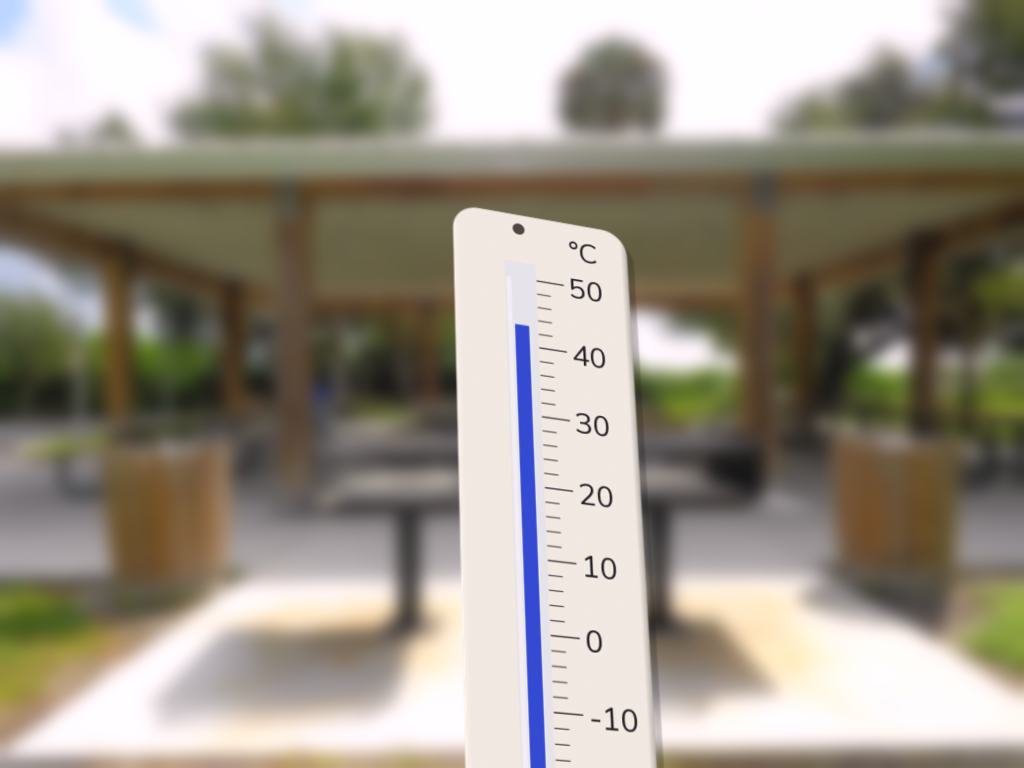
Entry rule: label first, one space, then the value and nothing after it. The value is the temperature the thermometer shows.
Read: 43 °C
